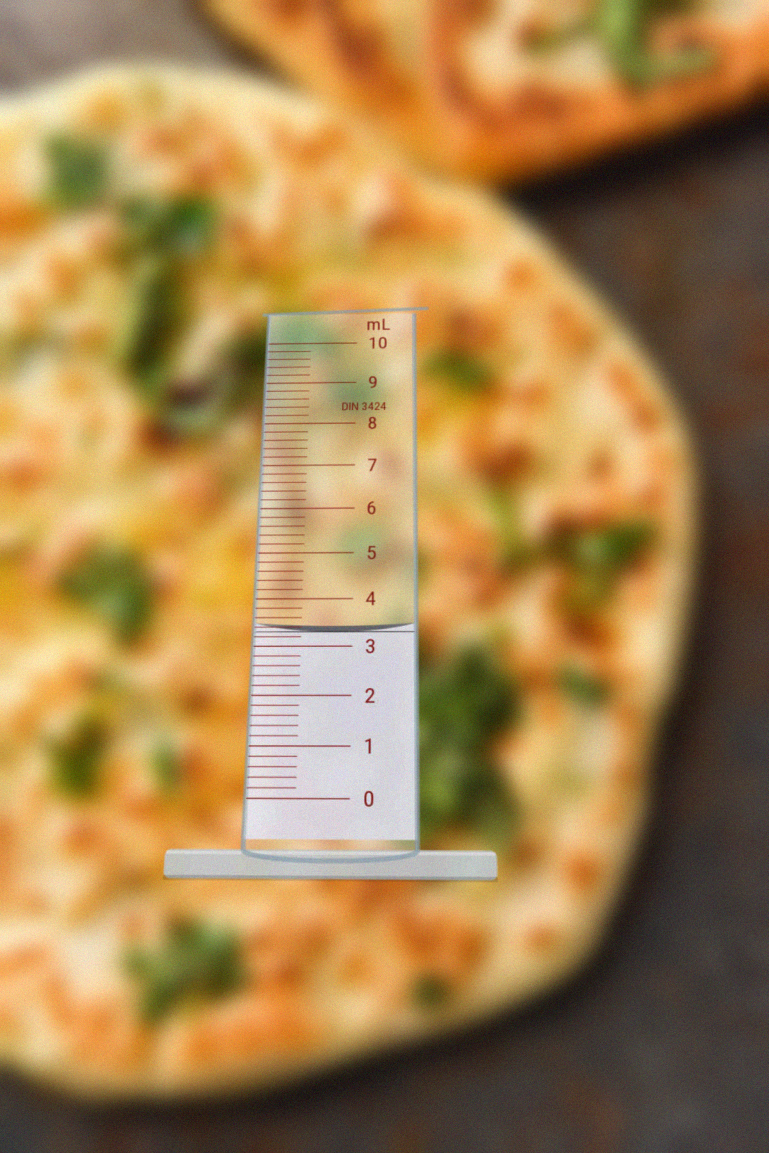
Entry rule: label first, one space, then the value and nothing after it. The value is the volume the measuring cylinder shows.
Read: 3.3 mL
